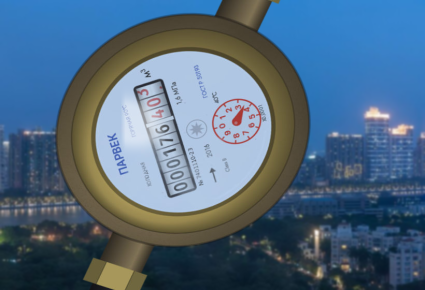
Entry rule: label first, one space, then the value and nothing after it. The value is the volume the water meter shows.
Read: 176.4033 m³
